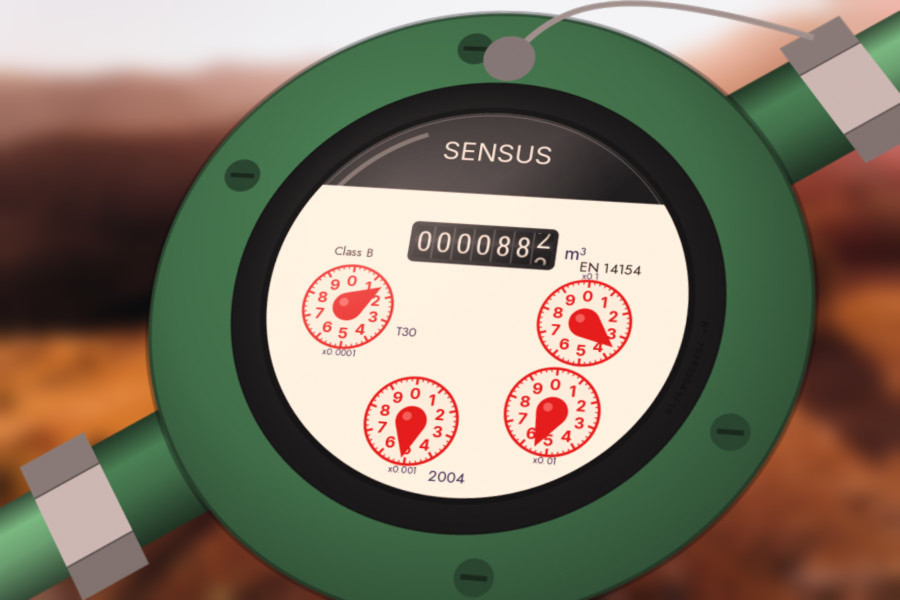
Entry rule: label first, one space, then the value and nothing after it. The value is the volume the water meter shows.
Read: 882.3551 m³
